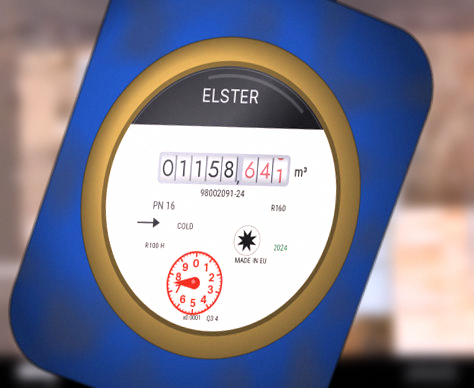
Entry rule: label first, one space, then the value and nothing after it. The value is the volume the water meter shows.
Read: 1158.6407 m³
